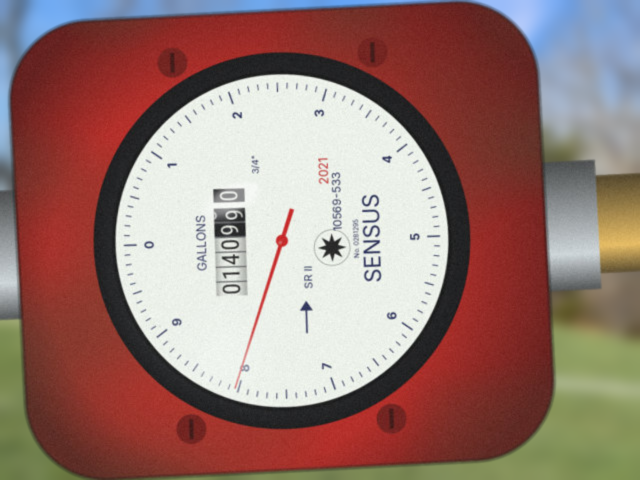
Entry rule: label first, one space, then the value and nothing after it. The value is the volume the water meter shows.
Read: 140988.0 gal
